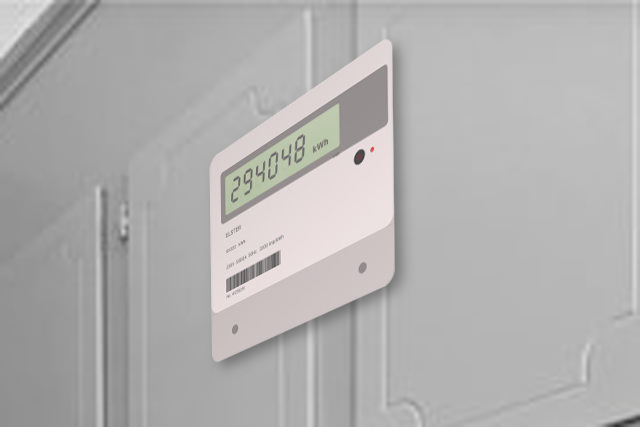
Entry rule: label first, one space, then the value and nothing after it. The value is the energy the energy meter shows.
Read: 294048 kWh
